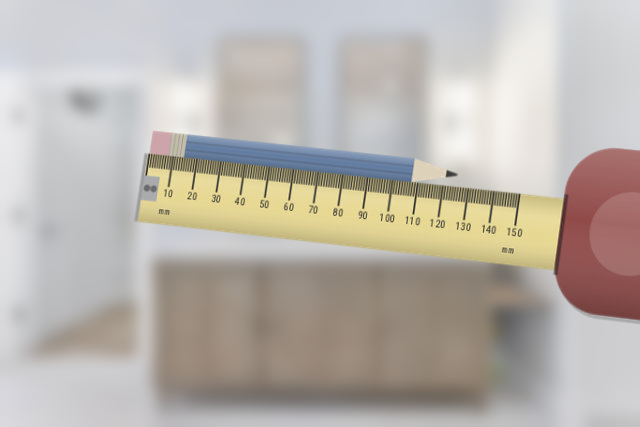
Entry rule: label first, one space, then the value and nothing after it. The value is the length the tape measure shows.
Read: 125 mm
